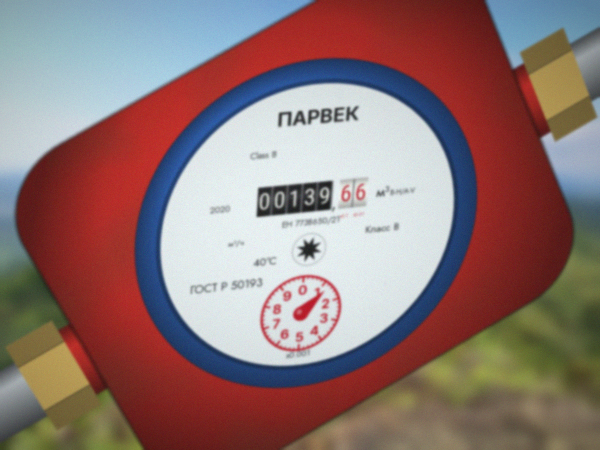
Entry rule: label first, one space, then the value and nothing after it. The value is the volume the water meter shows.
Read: 139.661 m³
